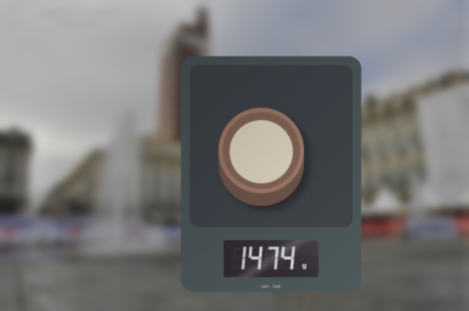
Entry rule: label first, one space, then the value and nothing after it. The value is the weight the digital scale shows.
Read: 1474 g
